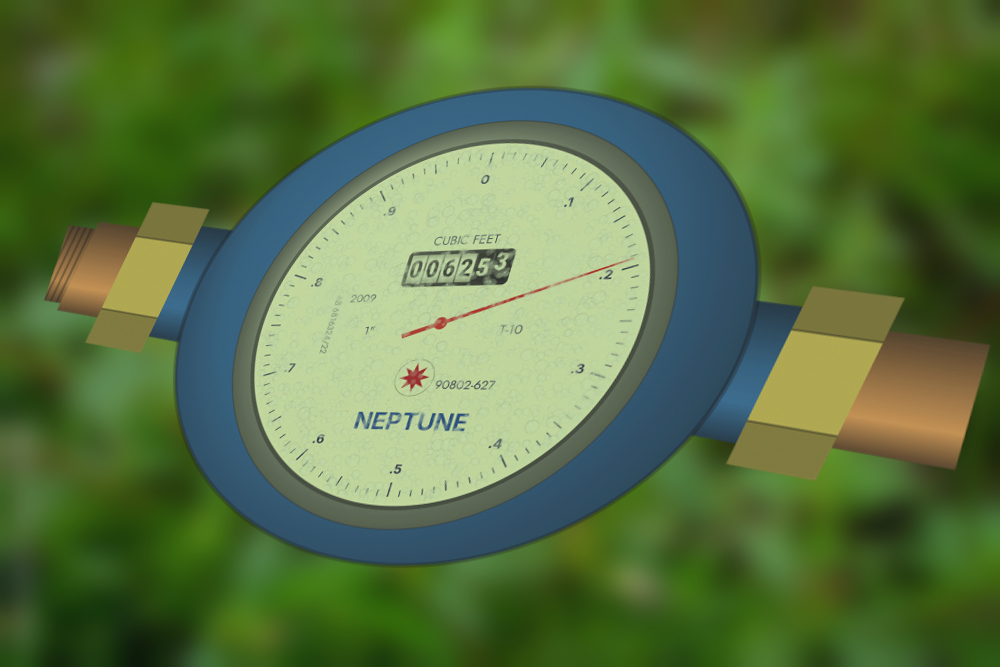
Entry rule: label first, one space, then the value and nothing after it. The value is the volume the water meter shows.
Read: 6253.19 ft³
